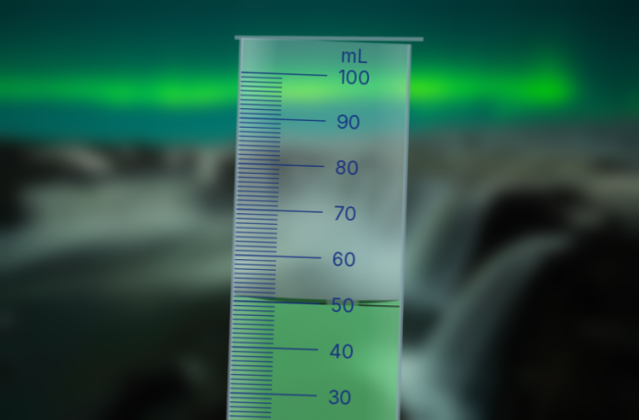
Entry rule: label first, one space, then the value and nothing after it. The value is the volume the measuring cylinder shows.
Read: 50 mL
